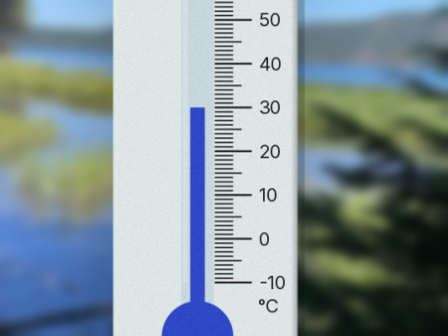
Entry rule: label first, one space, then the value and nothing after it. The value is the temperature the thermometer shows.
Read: 30 °C
